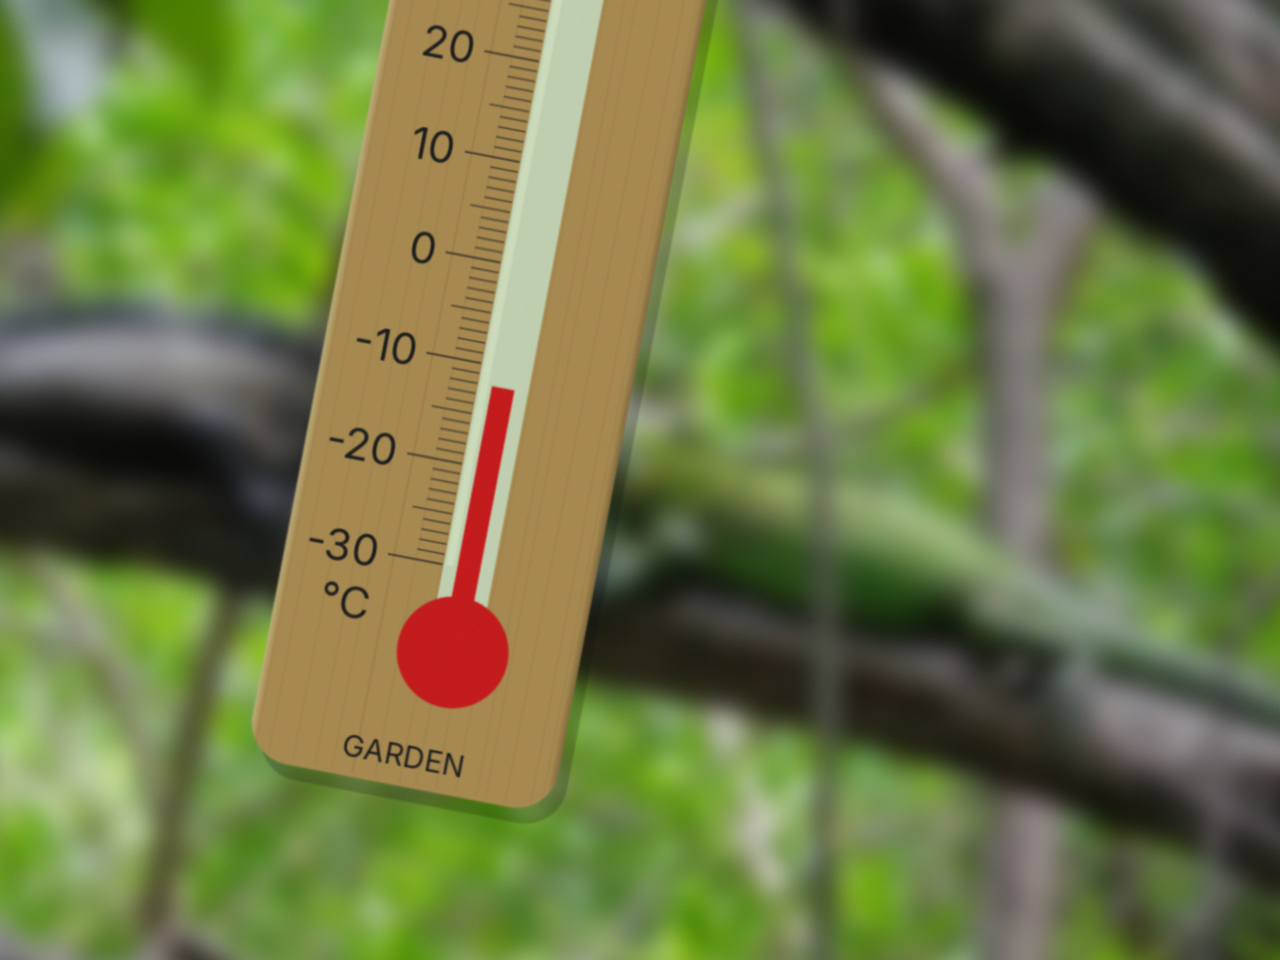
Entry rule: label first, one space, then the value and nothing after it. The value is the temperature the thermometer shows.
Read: -12 °C
